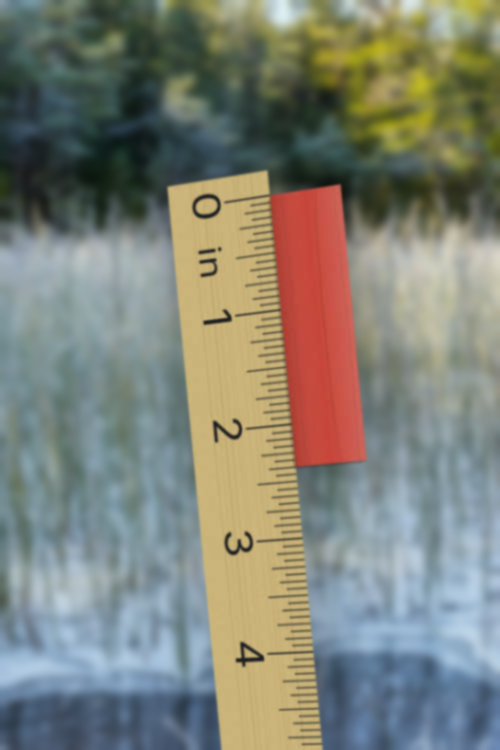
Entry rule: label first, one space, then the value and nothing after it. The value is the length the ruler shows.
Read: 2.375 in
